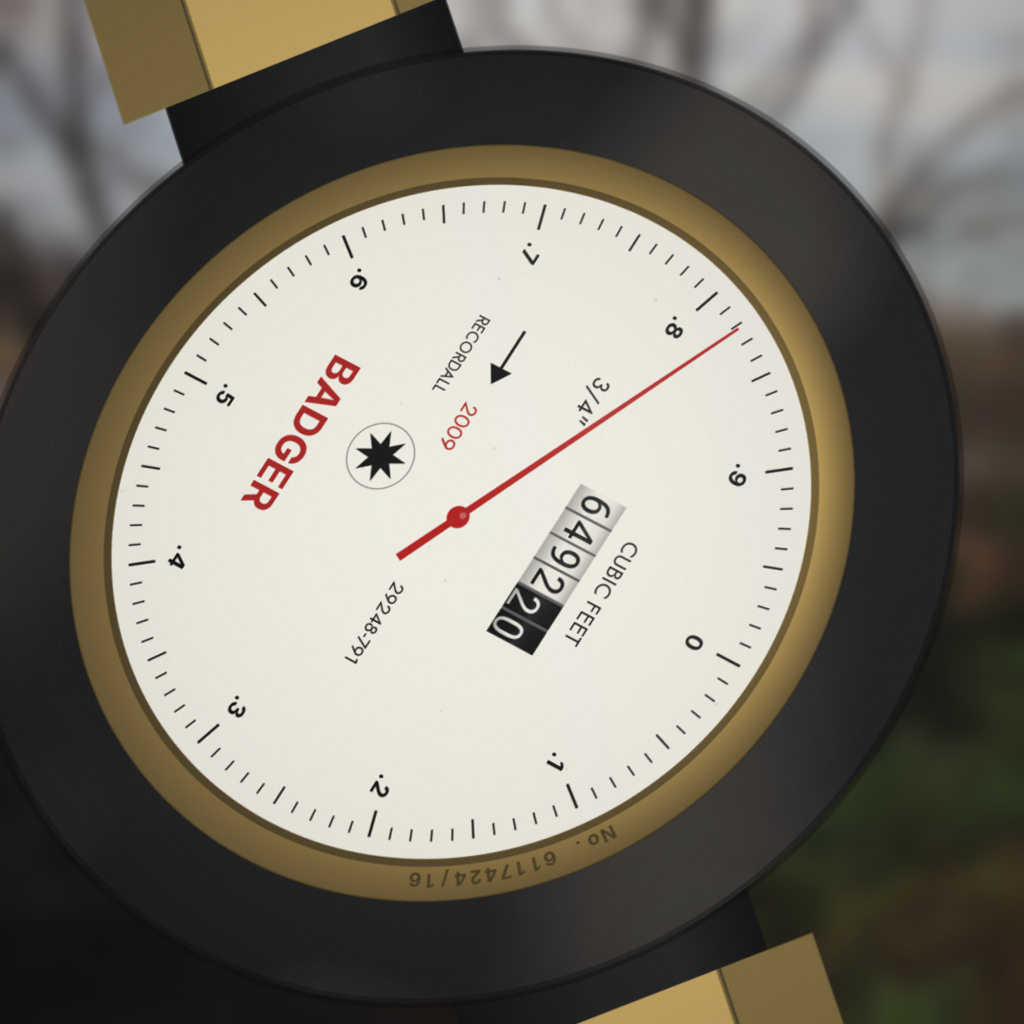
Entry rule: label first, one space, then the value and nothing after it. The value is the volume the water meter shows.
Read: 649219.82 ft³
